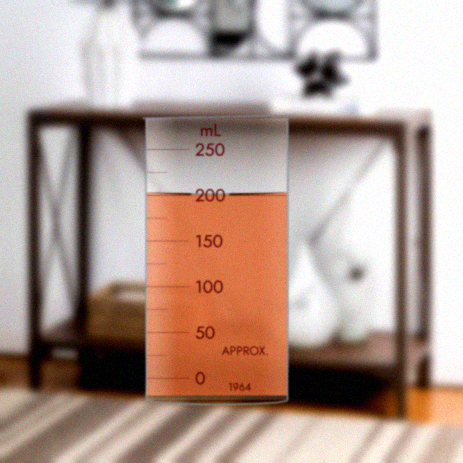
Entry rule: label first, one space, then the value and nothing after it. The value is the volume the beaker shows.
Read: 200 mL
